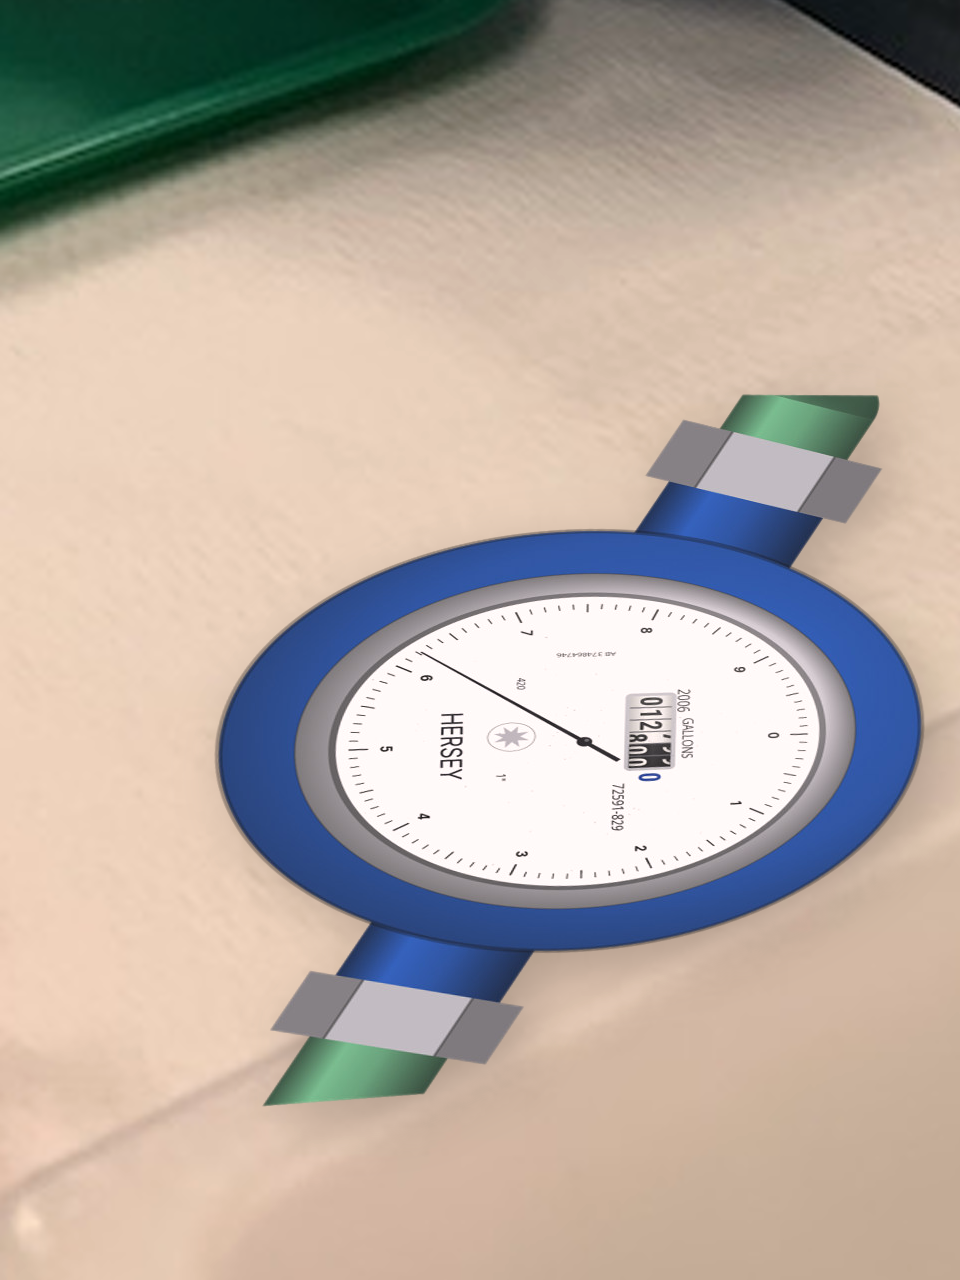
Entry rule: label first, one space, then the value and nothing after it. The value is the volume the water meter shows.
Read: 127996.2 gal
